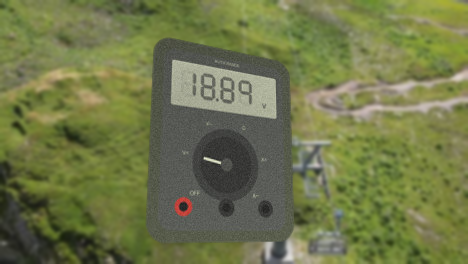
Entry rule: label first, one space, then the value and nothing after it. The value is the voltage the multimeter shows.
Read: 18.89 V
